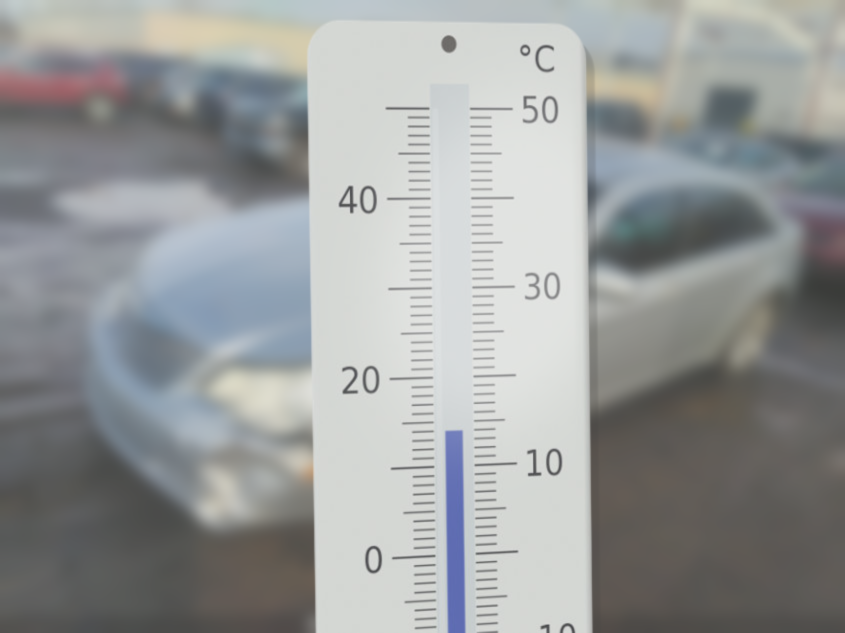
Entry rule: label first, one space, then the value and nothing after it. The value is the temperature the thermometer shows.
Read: 14 °C
